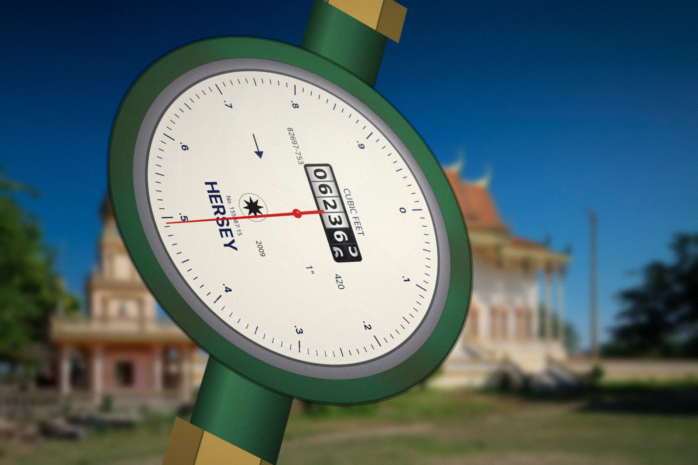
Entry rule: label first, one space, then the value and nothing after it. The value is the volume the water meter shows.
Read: 62365.49 ft³
